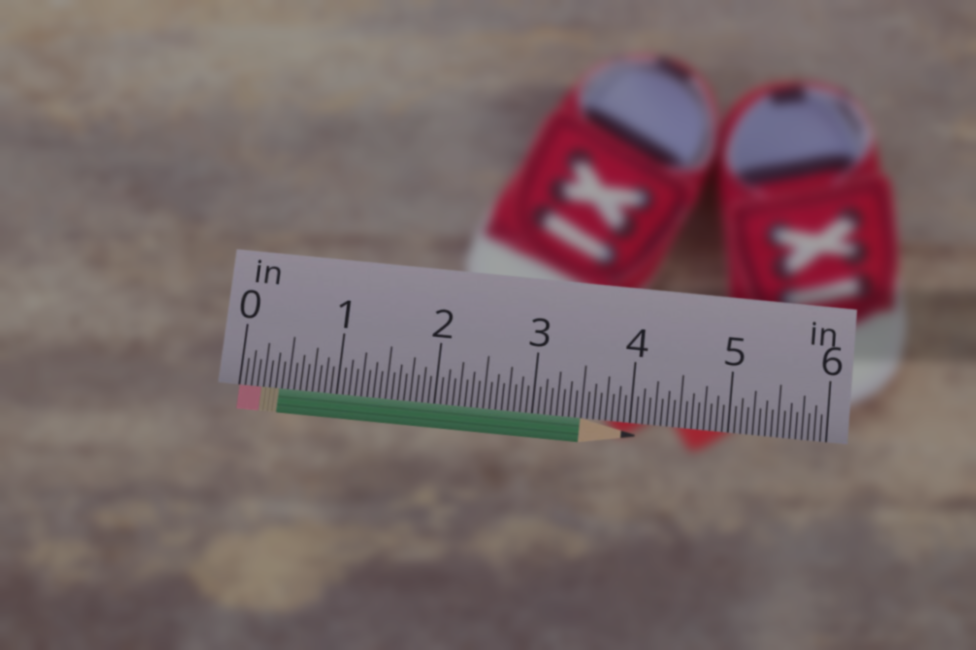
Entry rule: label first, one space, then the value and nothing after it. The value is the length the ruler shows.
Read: 4.0625 in
